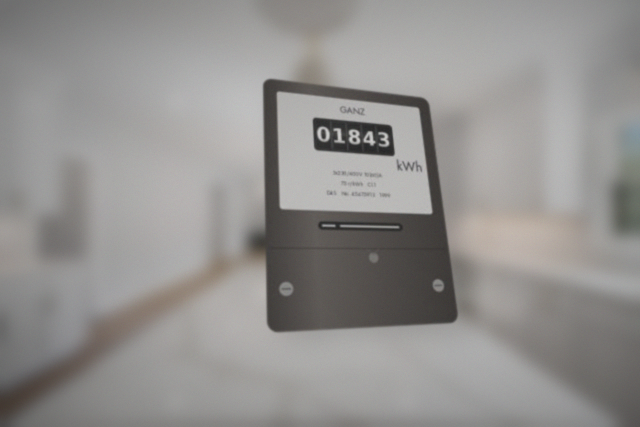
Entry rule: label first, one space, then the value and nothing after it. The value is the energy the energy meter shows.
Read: 1843 kWh
